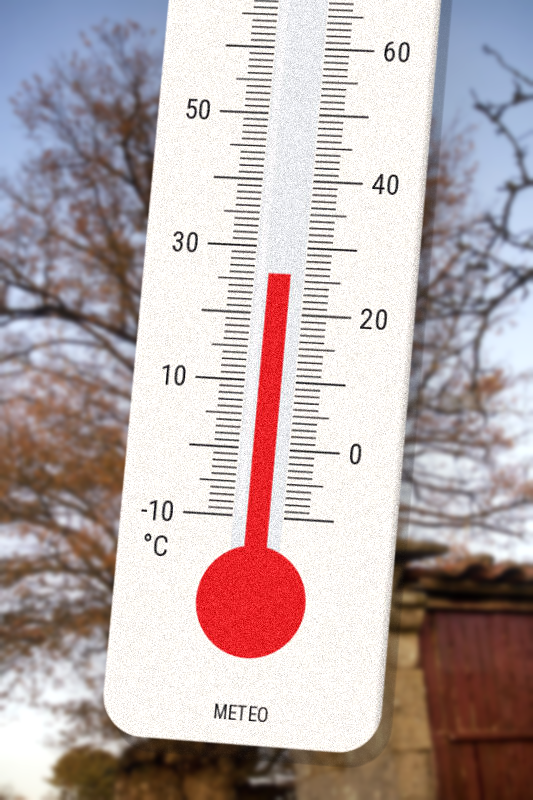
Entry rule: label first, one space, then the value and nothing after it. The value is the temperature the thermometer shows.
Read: 26 °C
